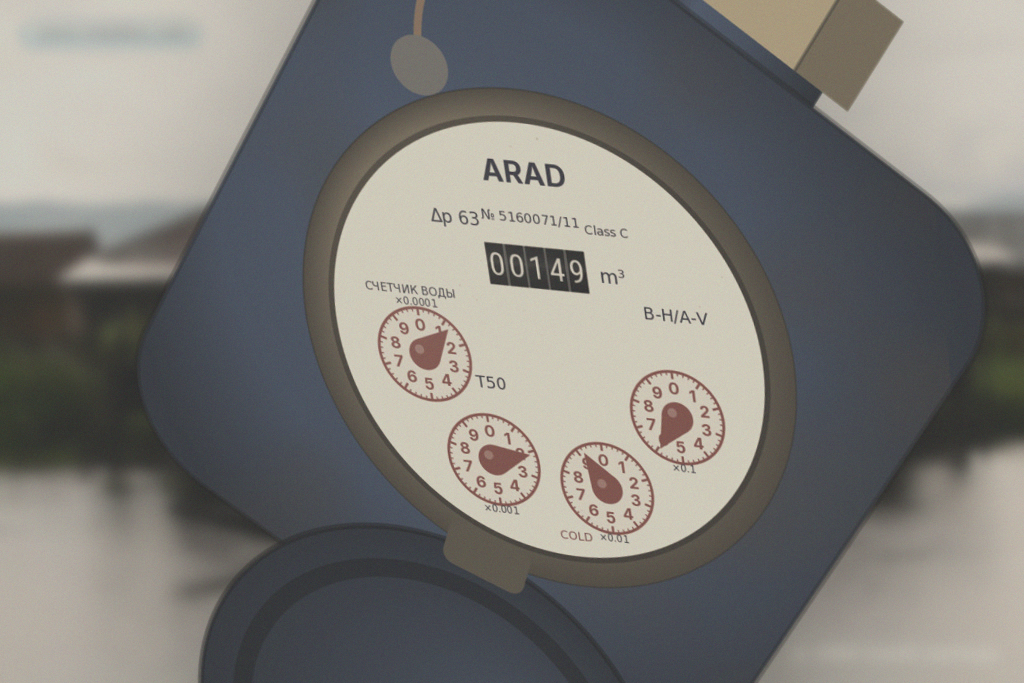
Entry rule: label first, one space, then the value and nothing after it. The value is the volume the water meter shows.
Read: 149.5921 m³
